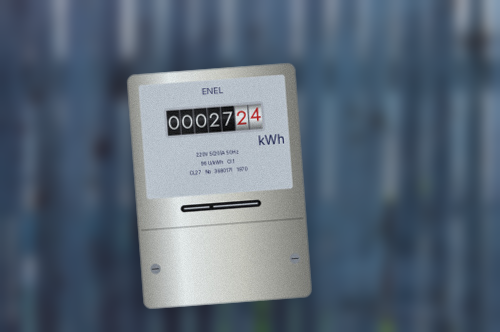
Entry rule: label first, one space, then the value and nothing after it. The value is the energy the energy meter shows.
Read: 27.24 kWh
